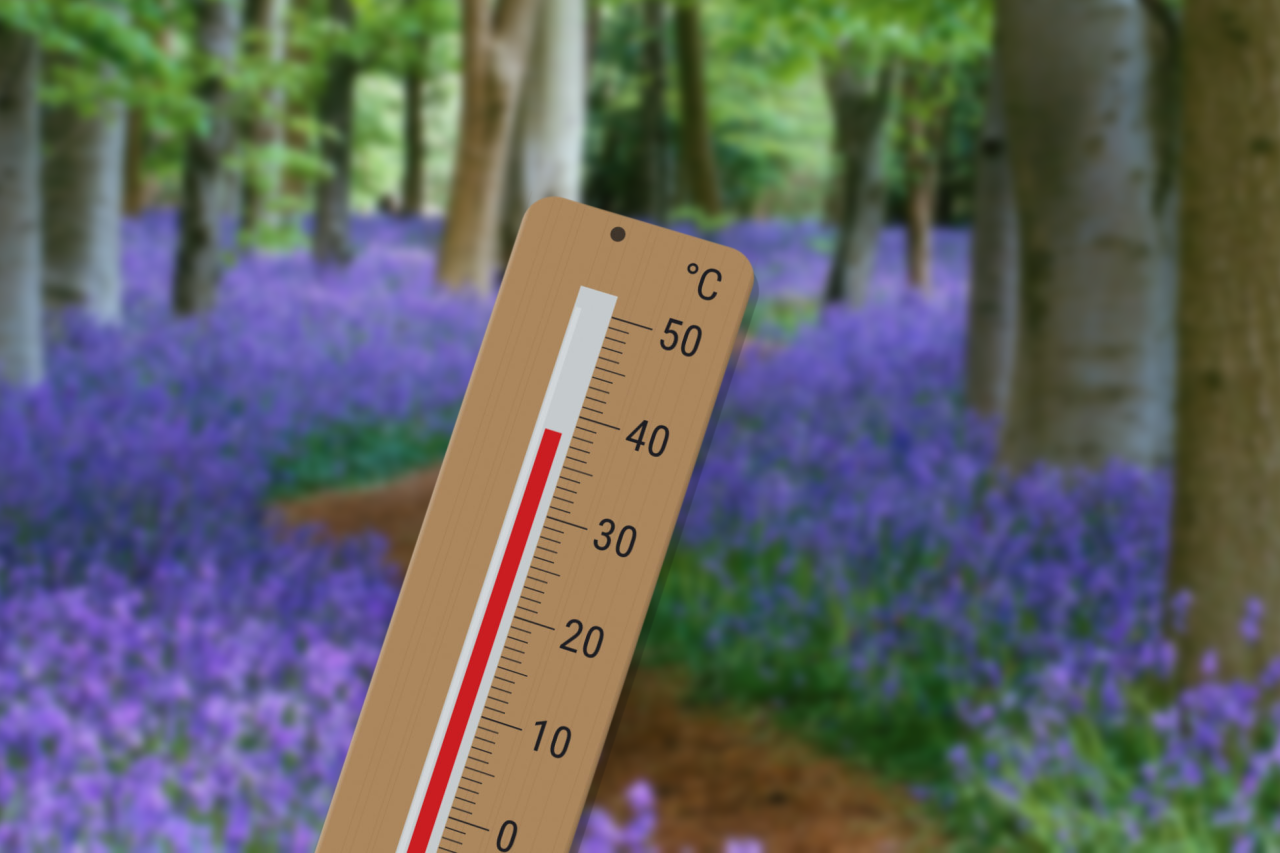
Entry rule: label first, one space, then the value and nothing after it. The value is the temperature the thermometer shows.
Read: 38 °C
